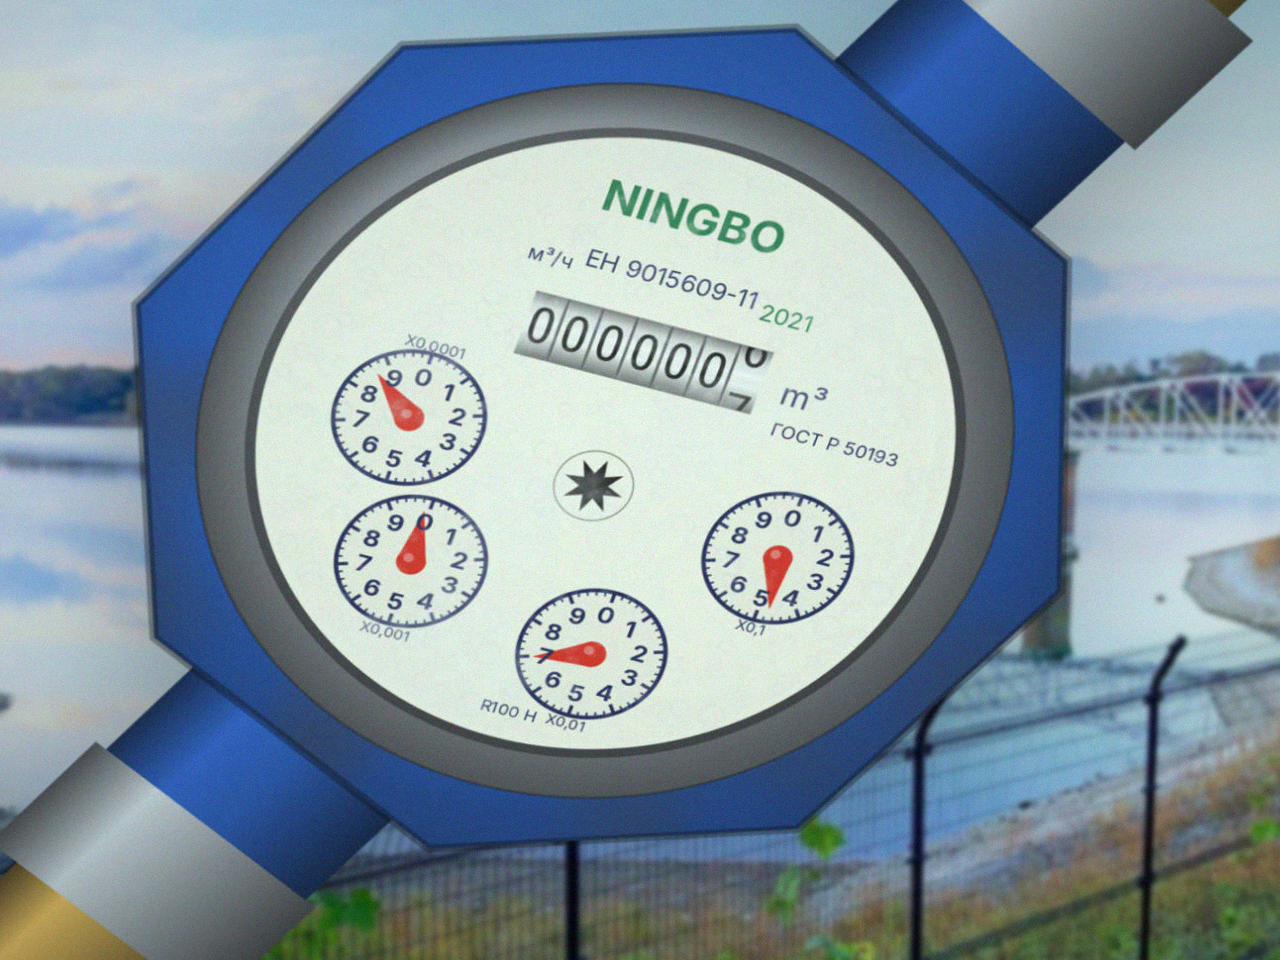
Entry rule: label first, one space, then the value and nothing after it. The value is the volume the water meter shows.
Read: 6.4698 m³
